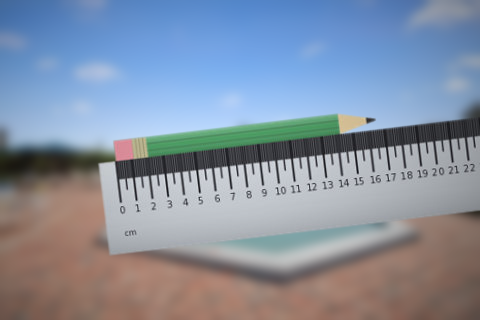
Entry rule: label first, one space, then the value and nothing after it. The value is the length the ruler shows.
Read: 16.5 cm
